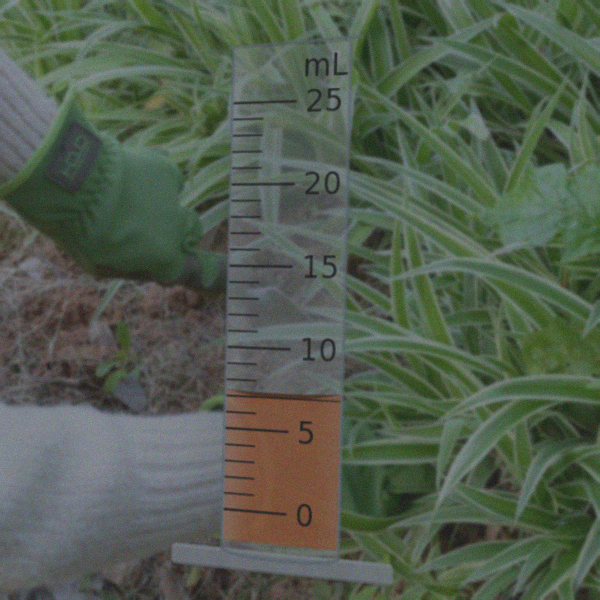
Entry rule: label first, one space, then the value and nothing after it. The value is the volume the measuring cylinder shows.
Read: 7 mL
